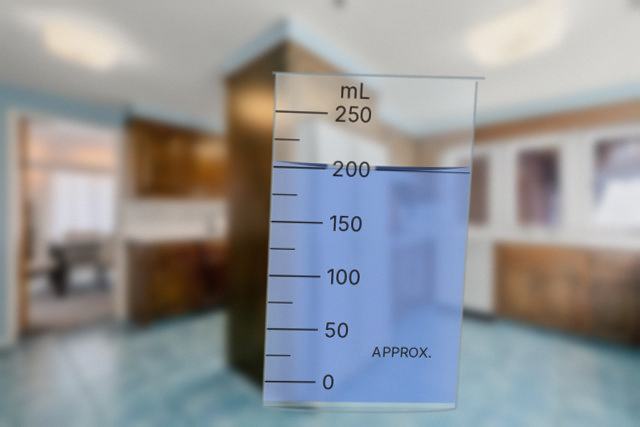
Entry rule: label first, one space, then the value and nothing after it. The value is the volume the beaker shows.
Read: 200 mL
